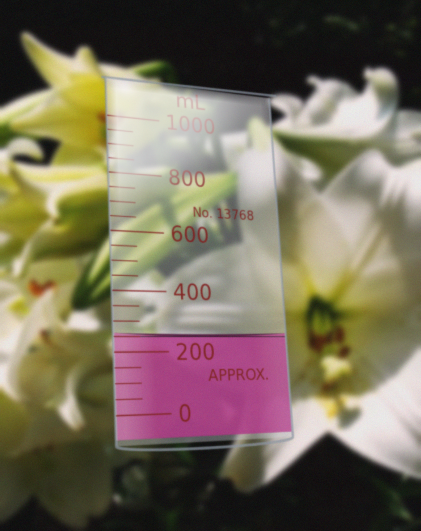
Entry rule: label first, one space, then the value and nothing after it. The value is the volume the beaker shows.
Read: 250 mL
